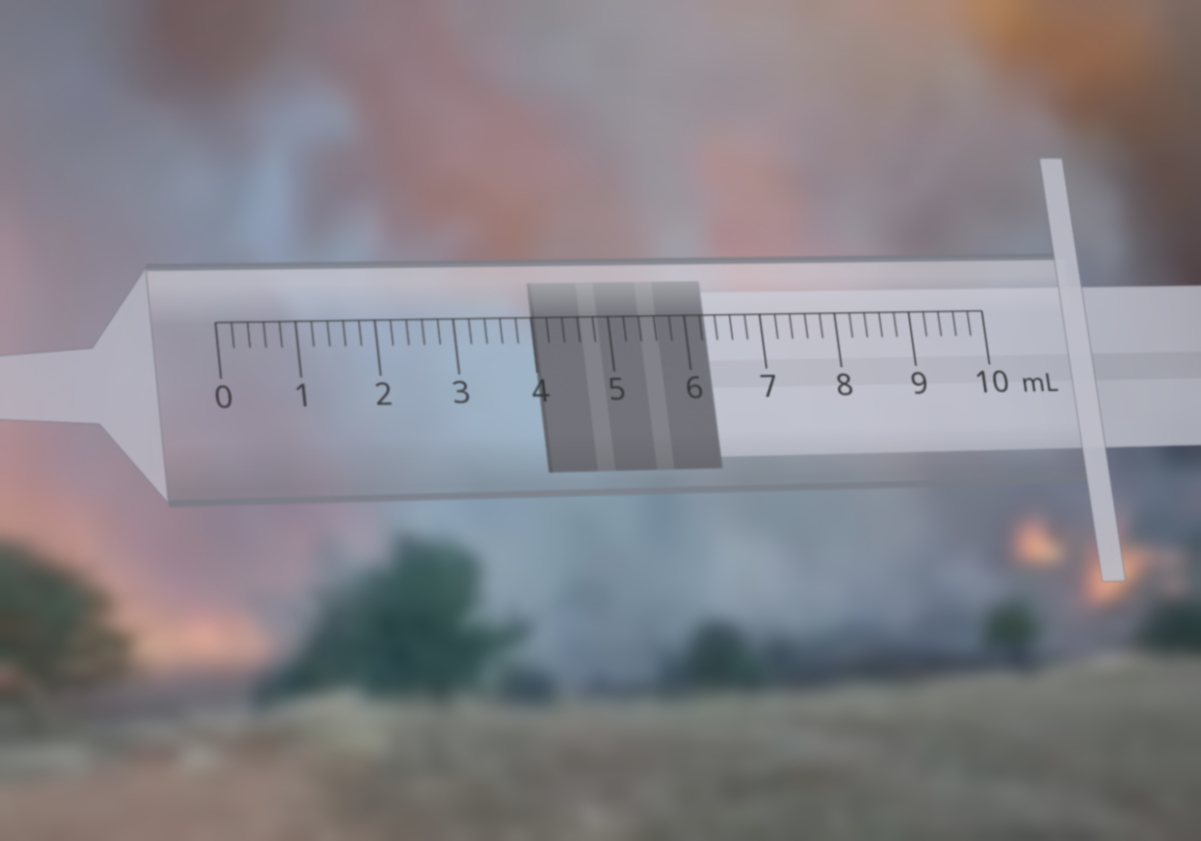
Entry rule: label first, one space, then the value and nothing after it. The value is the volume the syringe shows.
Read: 4 mL
